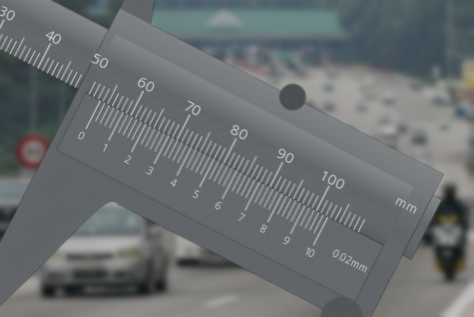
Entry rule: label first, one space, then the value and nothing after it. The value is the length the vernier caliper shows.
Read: 53.5 mm
